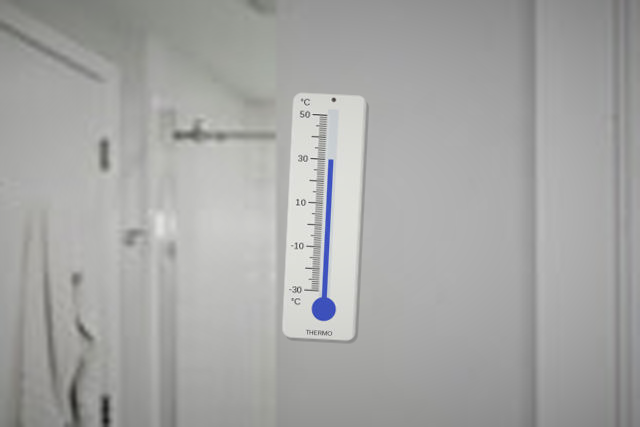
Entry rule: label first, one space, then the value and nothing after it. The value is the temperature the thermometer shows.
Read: 30 °C
